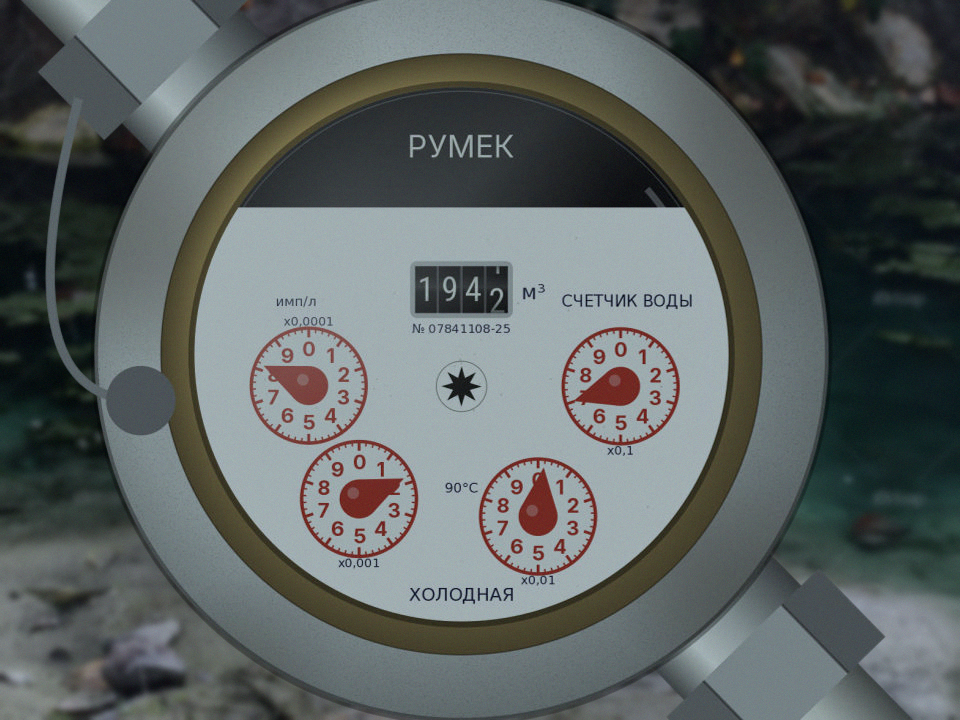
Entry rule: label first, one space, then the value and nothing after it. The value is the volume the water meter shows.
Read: 1941.7018 m³
